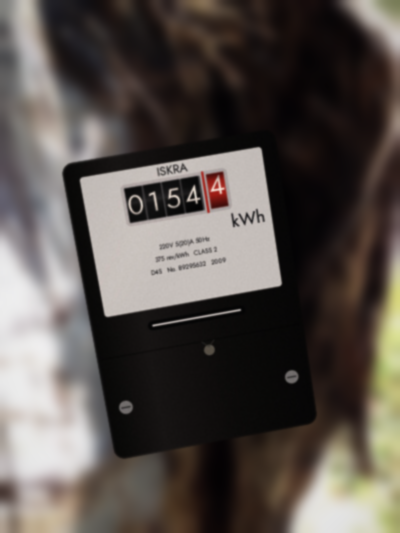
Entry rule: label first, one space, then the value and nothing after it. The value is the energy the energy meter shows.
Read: 154.4 kWh
